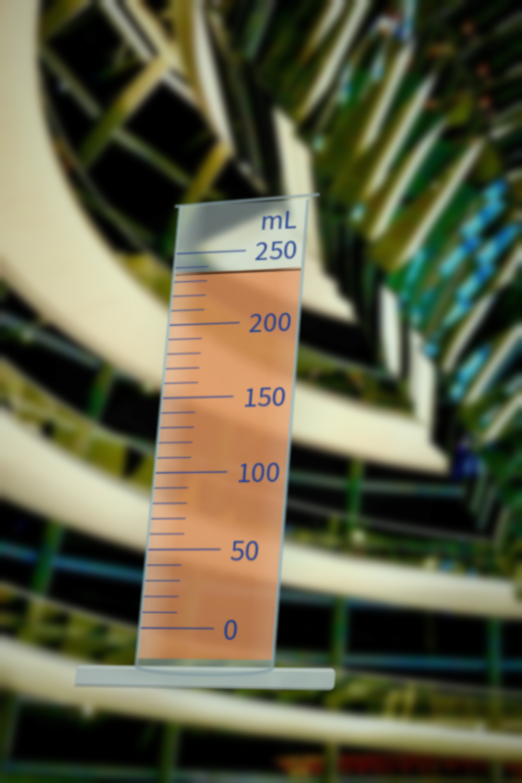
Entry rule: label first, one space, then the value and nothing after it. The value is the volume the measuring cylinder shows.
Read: 235 mL
